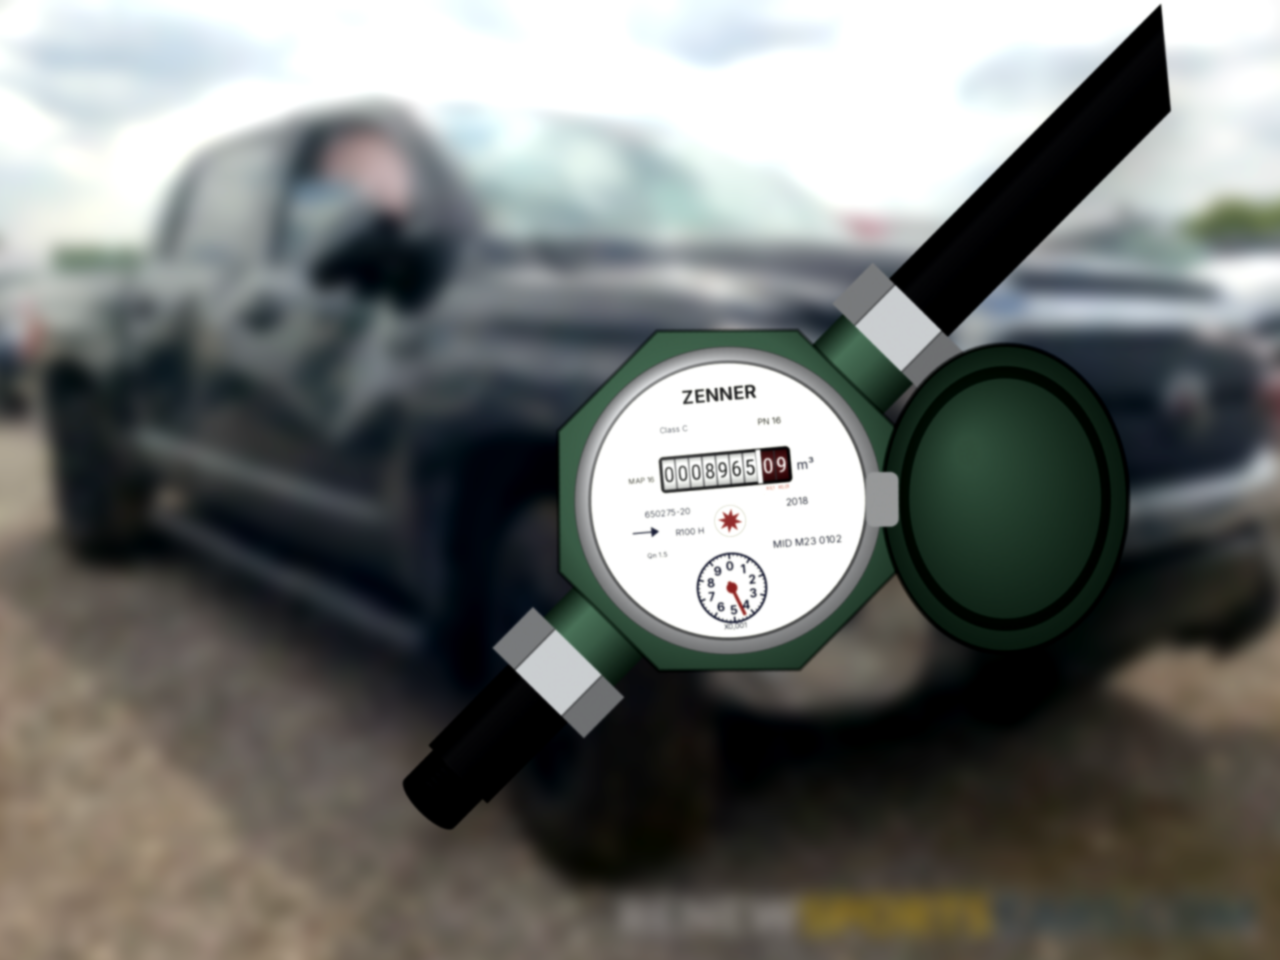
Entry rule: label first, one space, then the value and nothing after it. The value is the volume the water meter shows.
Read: 8965.094 m³
